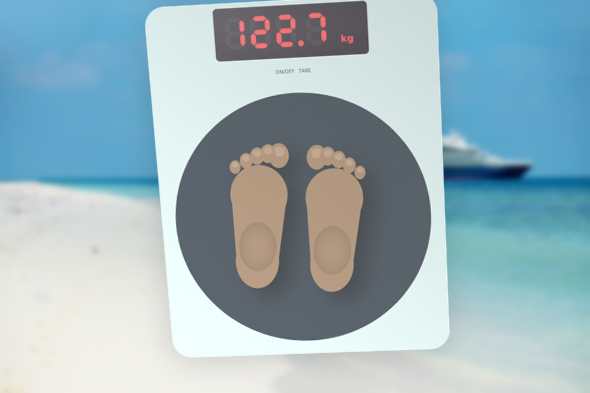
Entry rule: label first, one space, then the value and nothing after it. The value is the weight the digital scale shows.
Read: 122.7 kg
